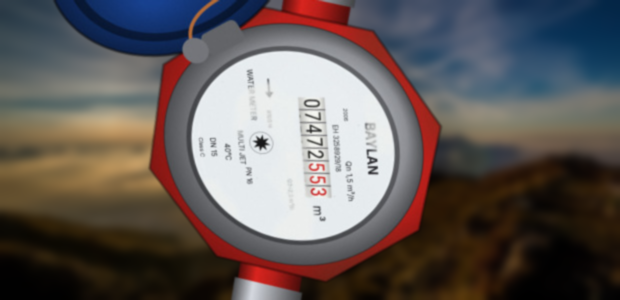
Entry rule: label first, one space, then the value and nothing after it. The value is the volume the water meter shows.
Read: 7472.553 m³
